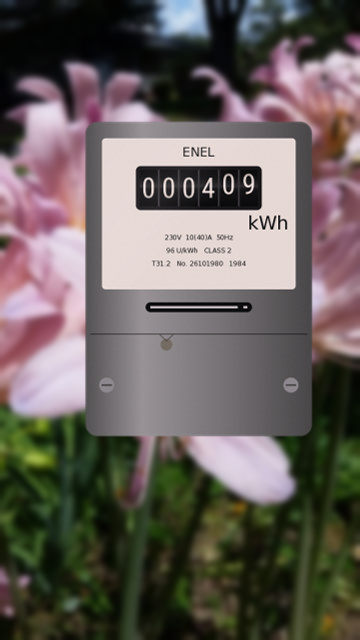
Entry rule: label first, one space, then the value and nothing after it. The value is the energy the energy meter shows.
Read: 409 kWh
